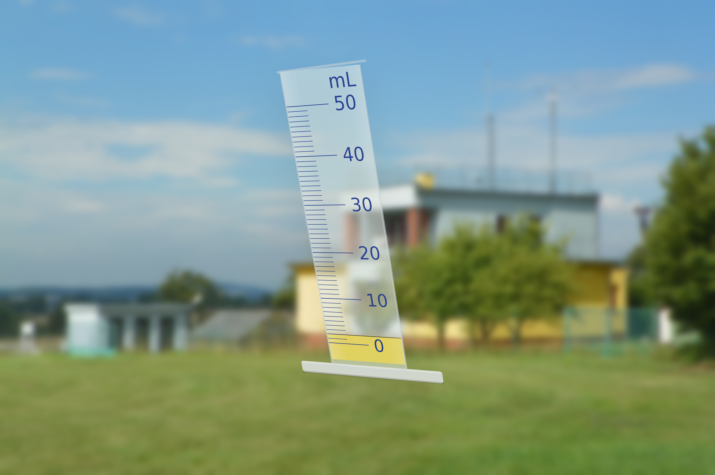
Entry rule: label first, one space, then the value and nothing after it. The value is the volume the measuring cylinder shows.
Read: 2 mL
